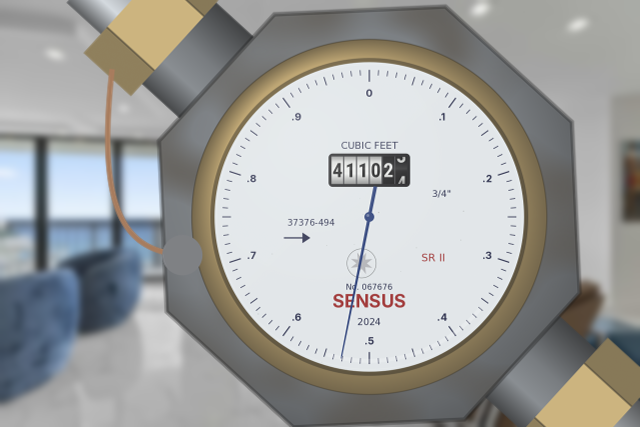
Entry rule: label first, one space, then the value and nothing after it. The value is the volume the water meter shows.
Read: 411023.53 ft³
